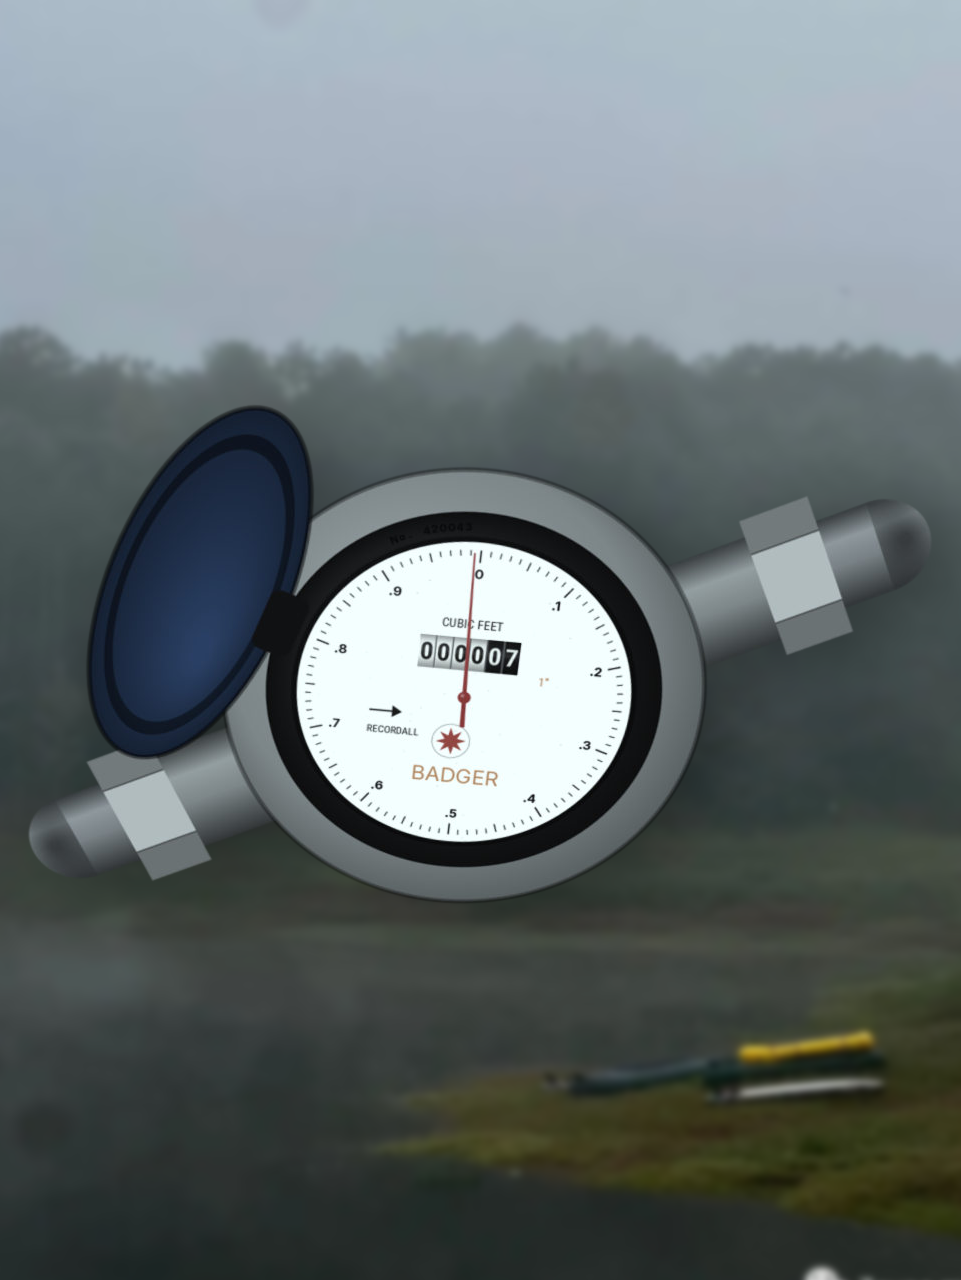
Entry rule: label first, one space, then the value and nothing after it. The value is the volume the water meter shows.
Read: 6.99 ft³
